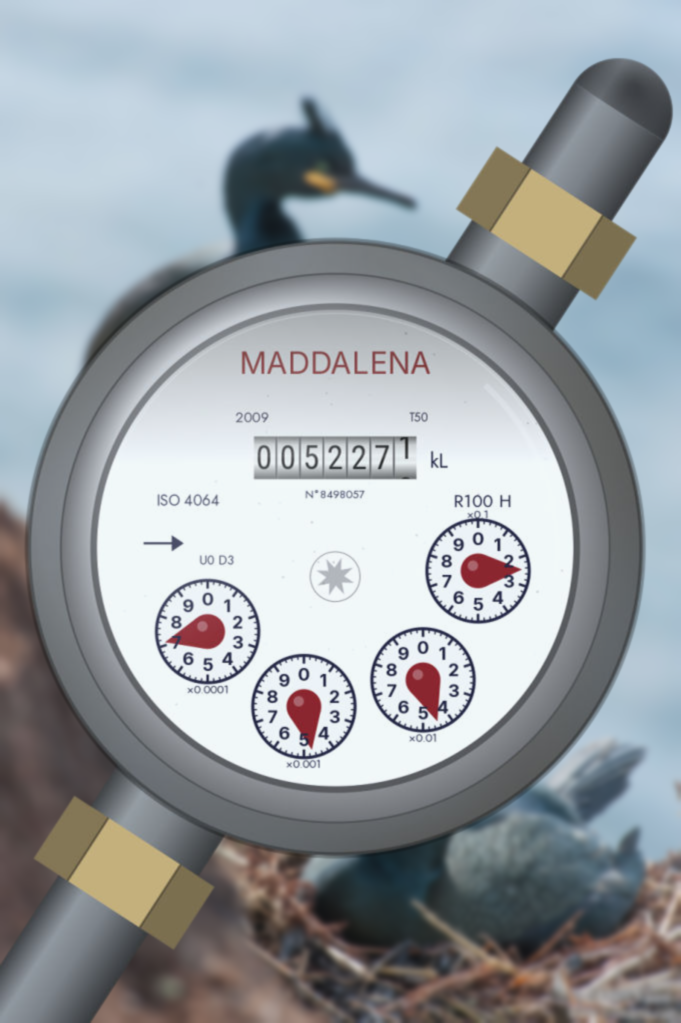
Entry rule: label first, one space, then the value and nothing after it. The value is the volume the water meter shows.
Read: 52271.2447 kL
